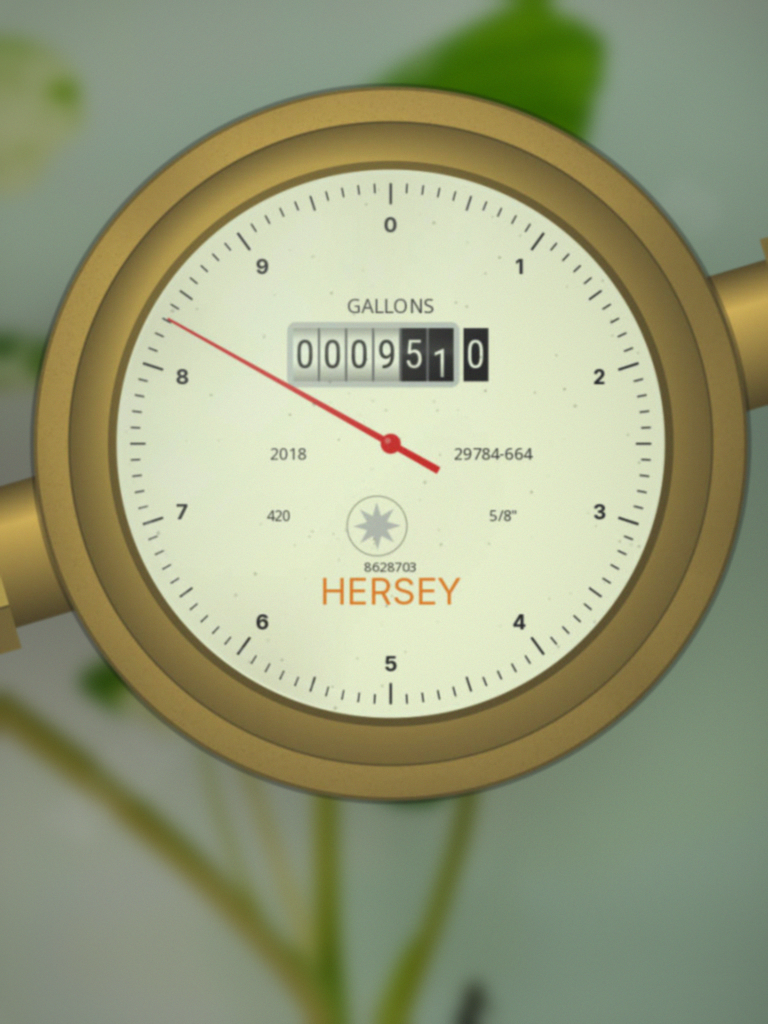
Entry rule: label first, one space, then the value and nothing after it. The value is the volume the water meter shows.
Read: 9508.3 gal
